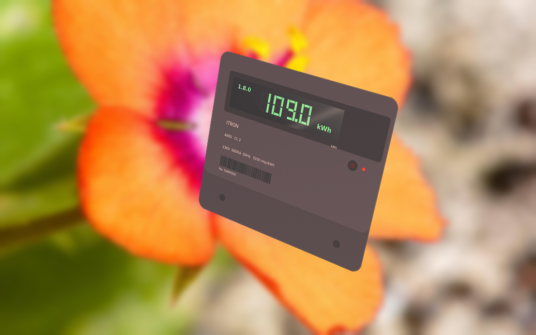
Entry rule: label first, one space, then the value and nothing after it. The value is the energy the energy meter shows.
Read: 109.0 kWh
